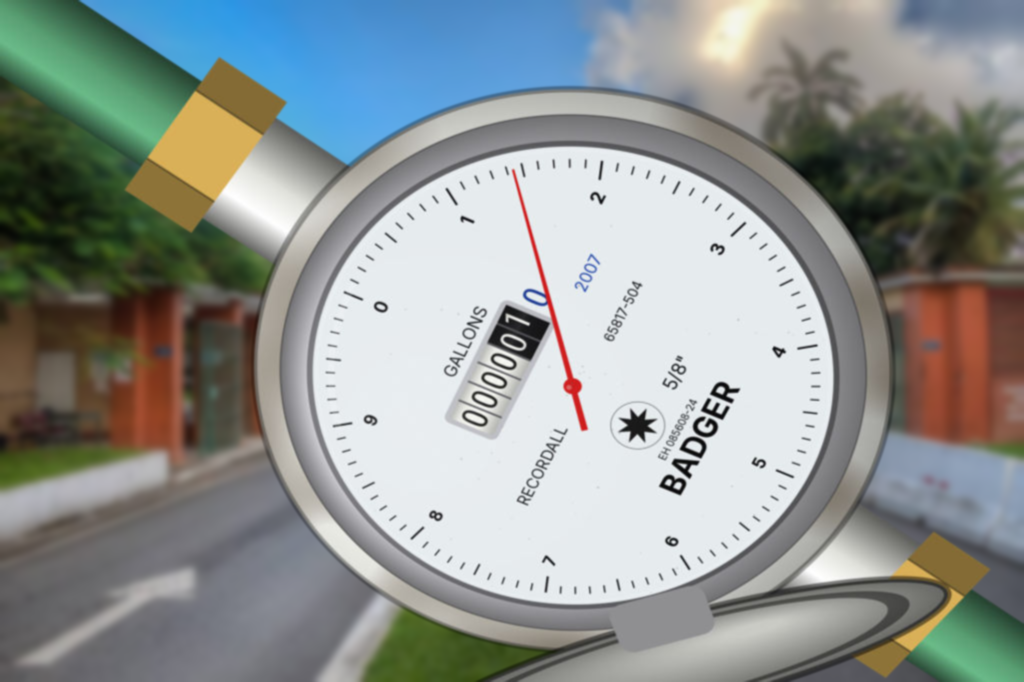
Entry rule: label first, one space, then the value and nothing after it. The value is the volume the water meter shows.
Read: 11.4 gal
